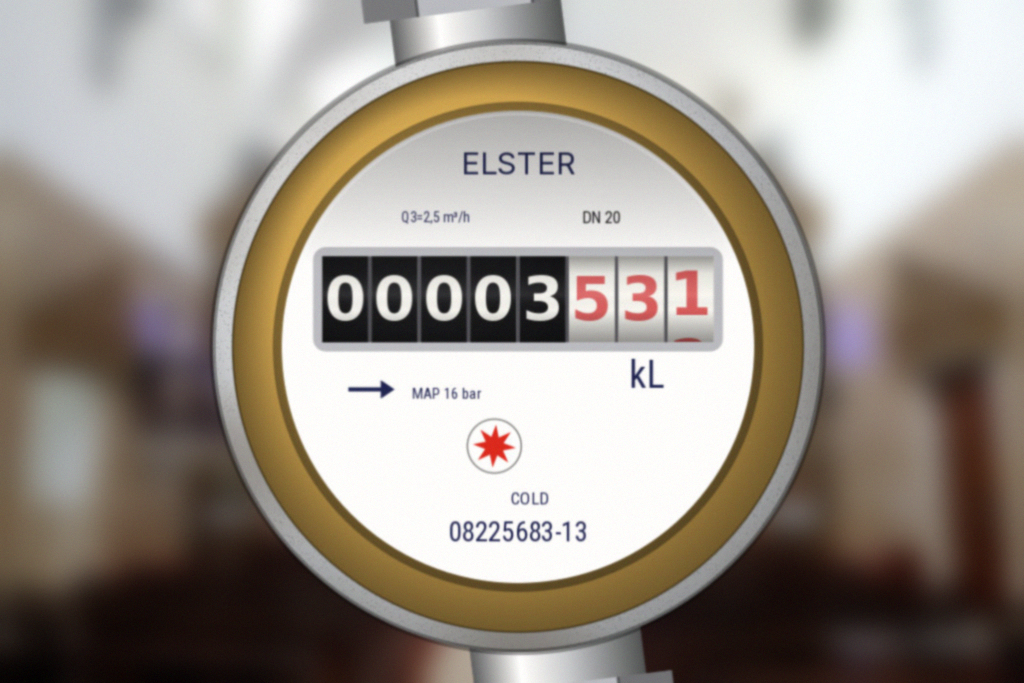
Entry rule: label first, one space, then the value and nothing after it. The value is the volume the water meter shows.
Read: 3.531 kL
